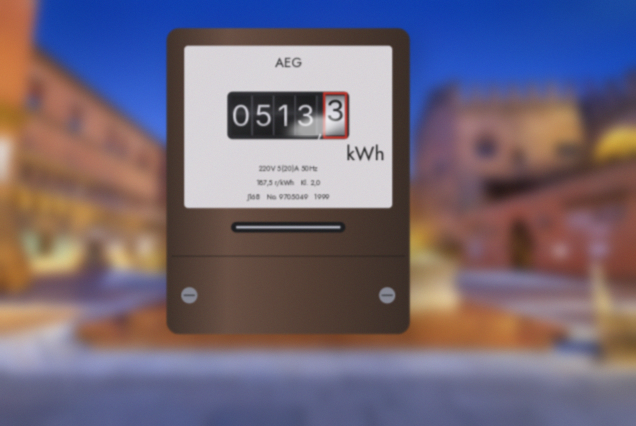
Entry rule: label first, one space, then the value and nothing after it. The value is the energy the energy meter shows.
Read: 513.3 kWh
